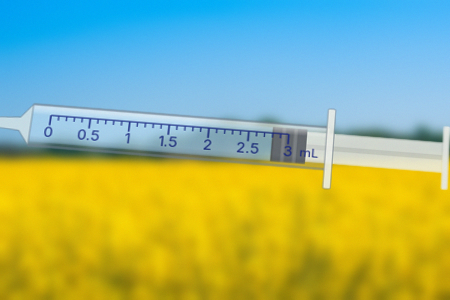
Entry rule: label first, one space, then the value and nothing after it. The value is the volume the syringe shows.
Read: 2.8 mL
